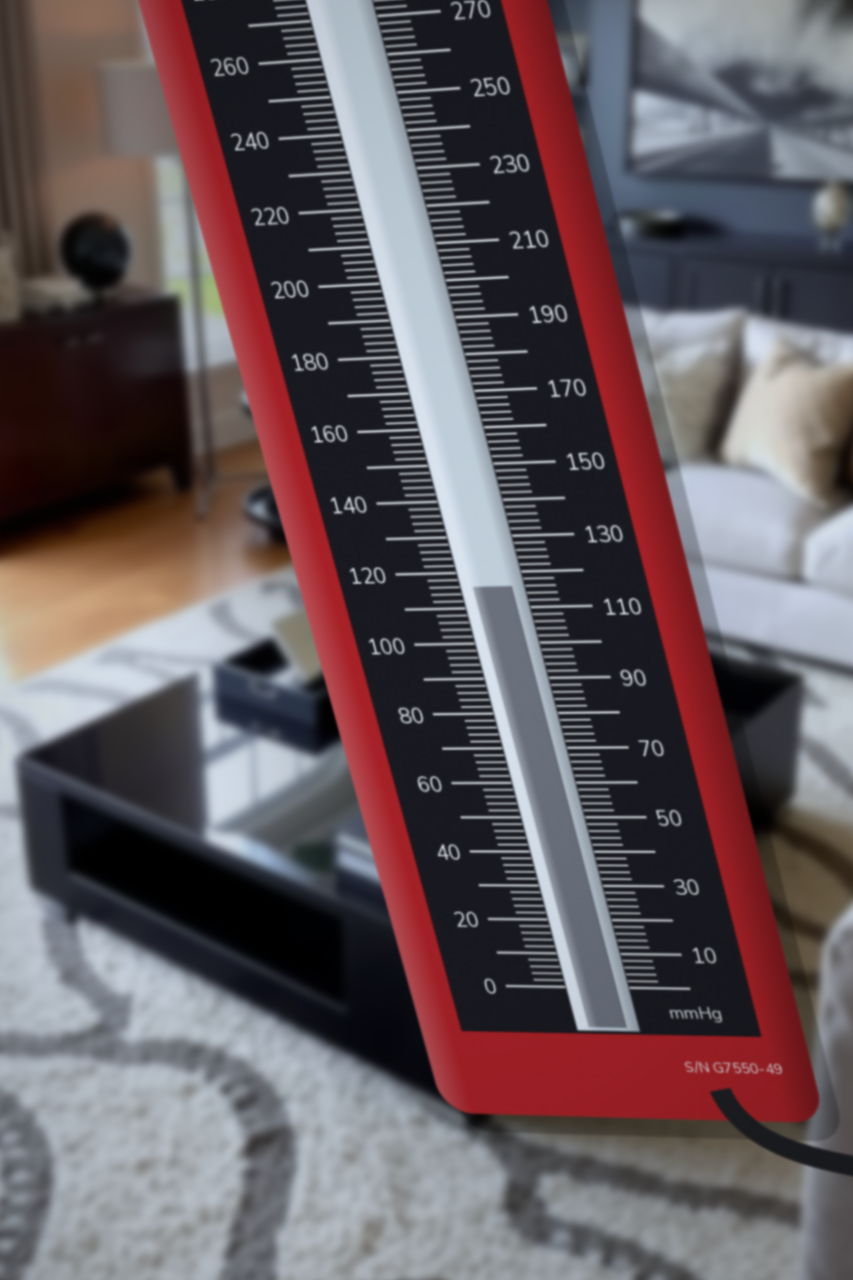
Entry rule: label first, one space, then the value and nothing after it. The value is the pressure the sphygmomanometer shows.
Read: 116 mmHg
